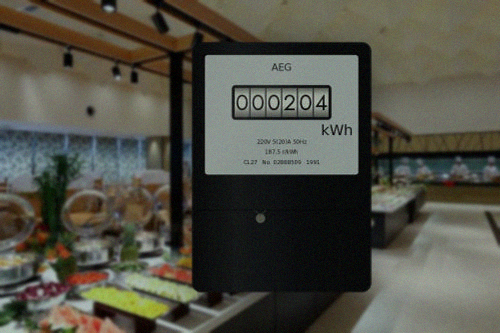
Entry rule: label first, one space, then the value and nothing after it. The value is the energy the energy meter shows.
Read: 204 kWh
